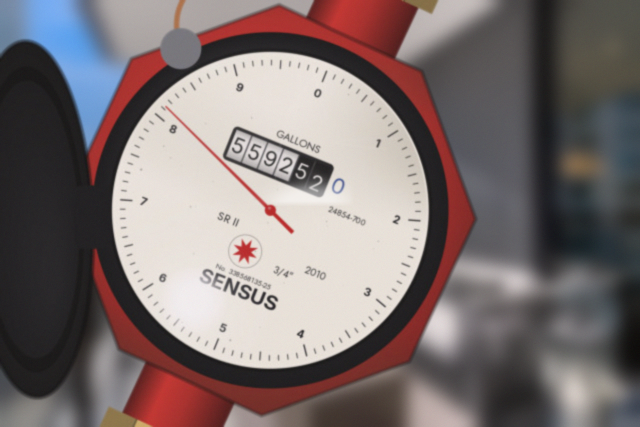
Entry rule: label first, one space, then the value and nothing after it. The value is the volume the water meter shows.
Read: 5592518.1 gal
